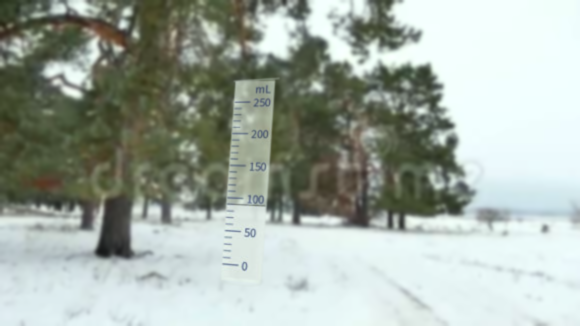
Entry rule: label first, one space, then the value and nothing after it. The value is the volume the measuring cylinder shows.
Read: 90 mL
